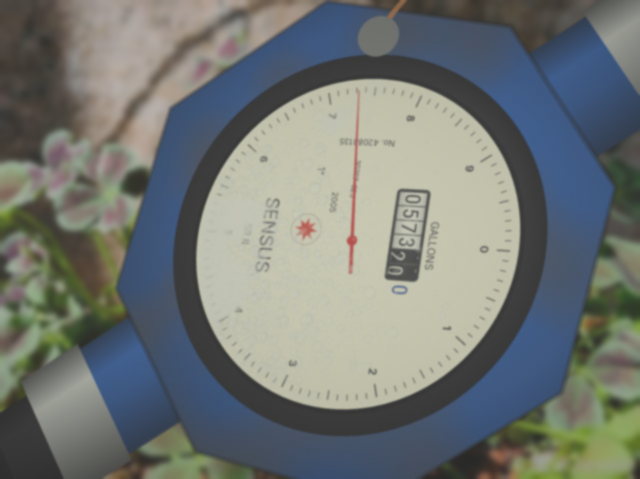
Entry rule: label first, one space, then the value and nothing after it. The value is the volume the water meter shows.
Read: 573197.3 gal
